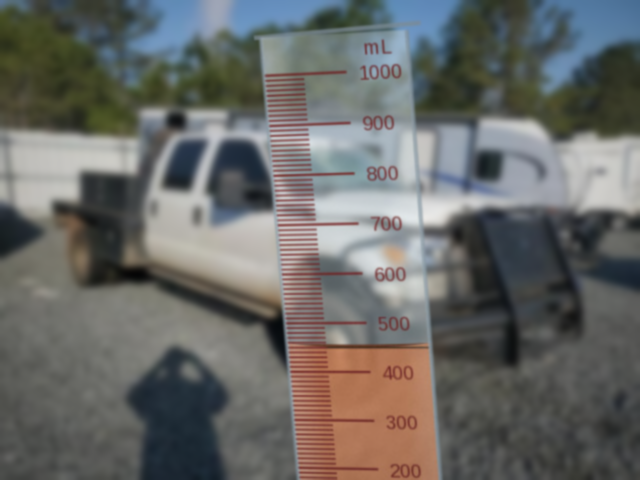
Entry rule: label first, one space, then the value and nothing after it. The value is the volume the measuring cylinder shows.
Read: 450 mL
